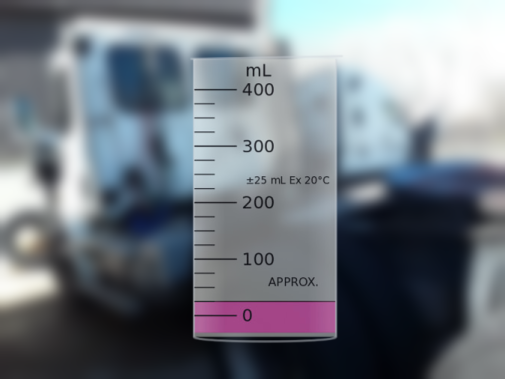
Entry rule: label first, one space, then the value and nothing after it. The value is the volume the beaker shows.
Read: 25 mL
